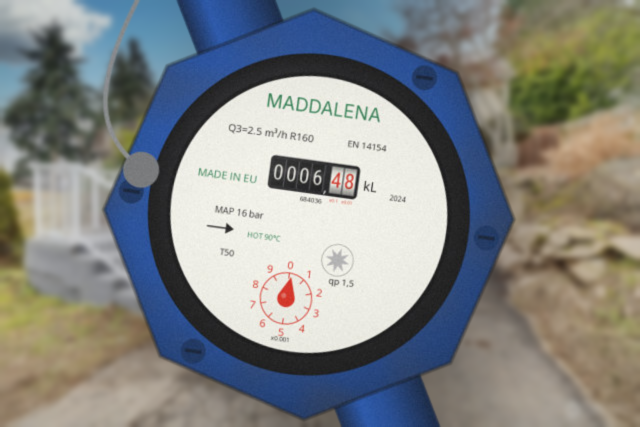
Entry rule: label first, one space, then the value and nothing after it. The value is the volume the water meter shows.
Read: 6.480 kL
